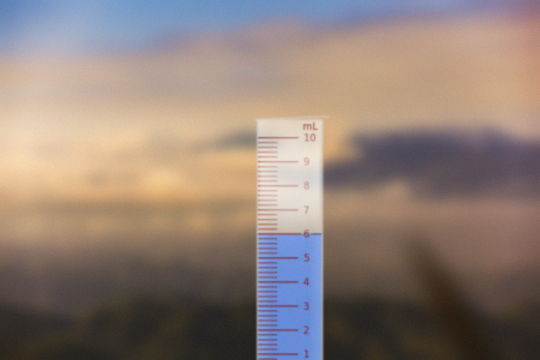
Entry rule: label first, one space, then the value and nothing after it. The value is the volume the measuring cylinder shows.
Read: 6 mL
